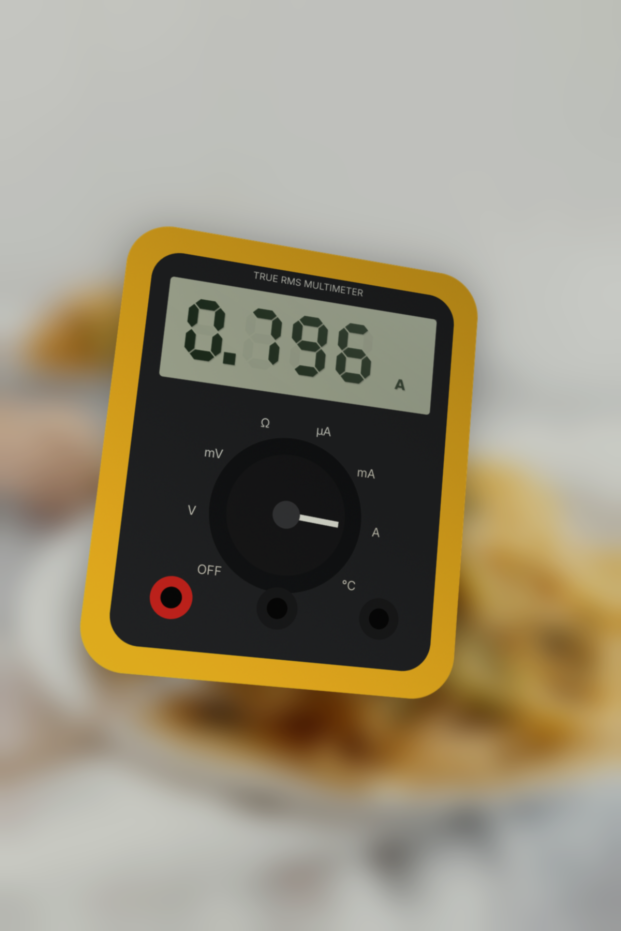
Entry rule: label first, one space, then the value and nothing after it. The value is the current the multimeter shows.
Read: 0.796 A
